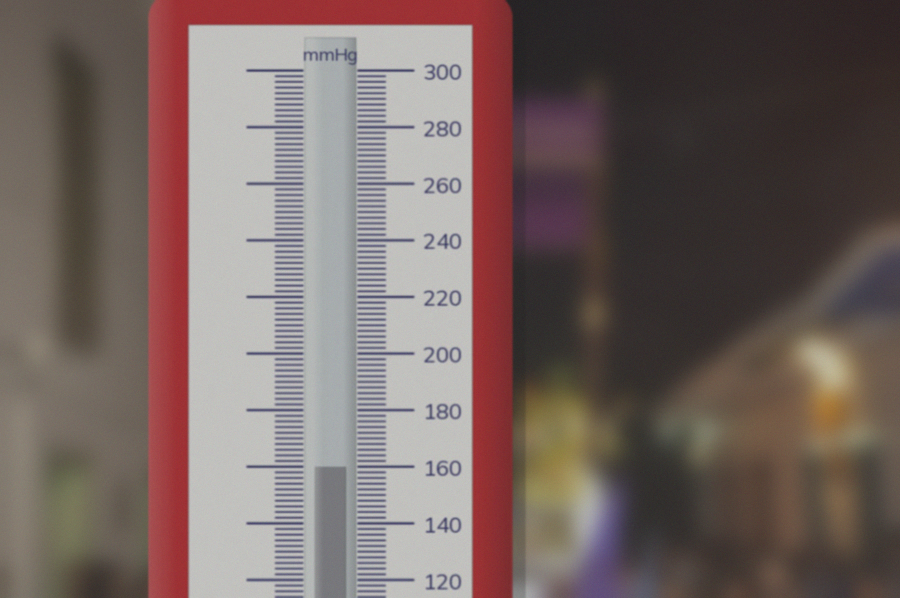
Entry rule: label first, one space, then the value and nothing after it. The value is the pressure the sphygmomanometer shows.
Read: 160 mmHg
